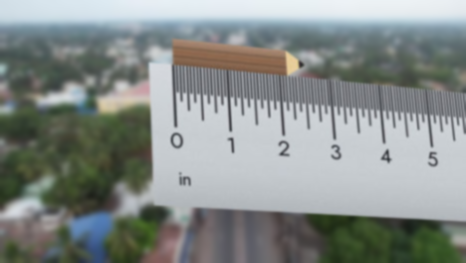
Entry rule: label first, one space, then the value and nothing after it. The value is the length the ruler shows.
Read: 2.5 in
